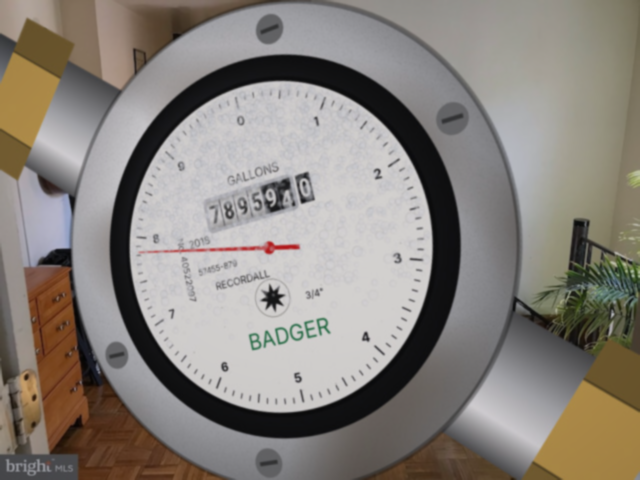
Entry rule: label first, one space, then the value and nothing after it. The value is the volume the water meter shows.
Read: 7895937.8 gal
